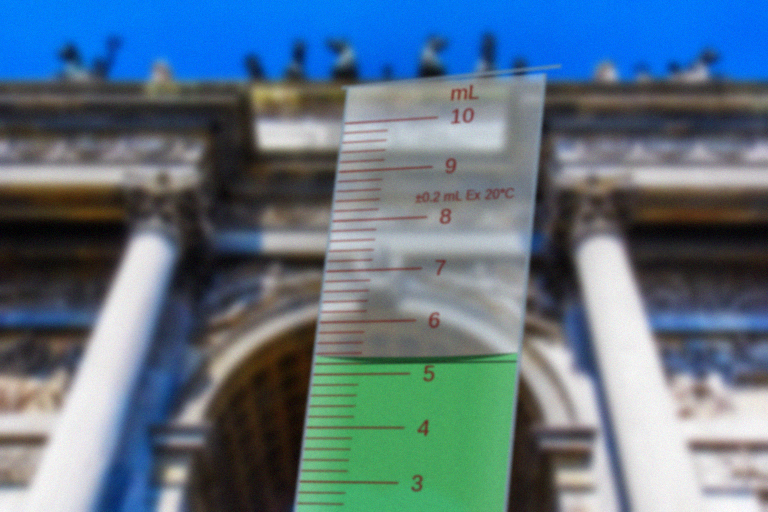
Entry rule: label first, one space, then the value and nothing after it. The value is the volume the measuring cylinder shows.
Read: 5.2 mL
